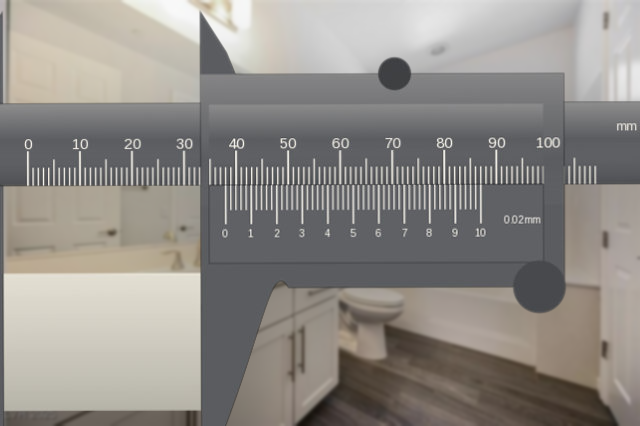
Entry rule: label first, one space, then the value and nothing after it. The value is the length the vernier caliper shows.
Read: 38.0 mm
